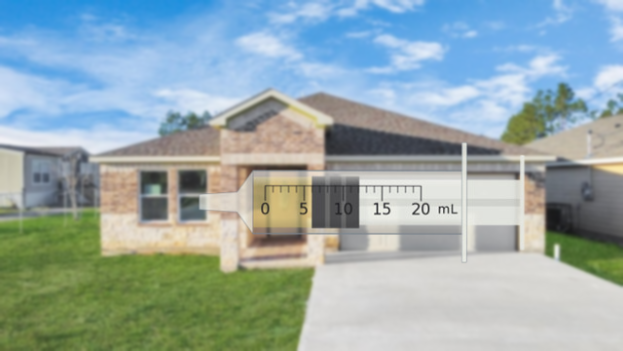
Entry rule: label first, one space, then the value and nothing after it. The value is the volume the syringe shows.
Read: 6 mL
